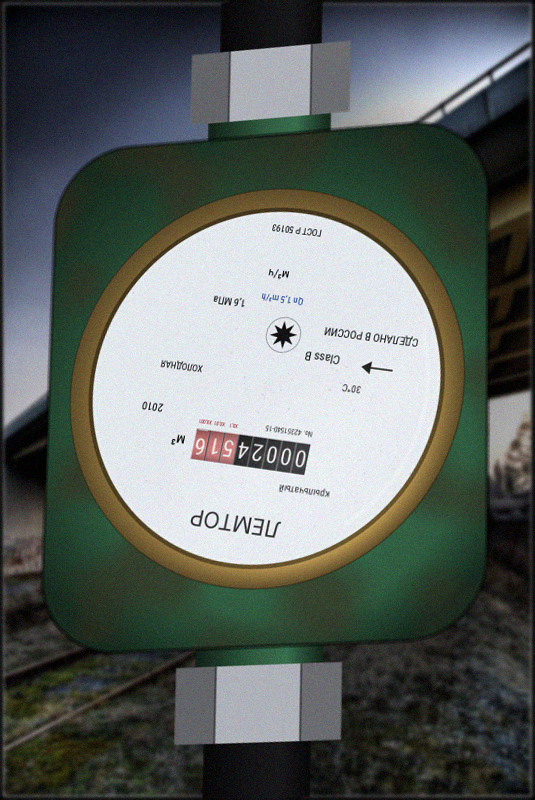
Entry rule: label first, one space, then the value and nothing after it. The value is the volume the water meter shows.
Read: 24.516 m³
